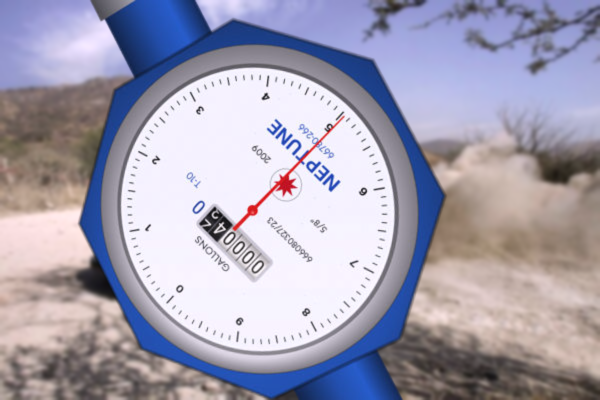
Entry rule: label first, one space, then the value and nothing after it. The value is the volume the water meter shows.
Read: 425.0 gal
